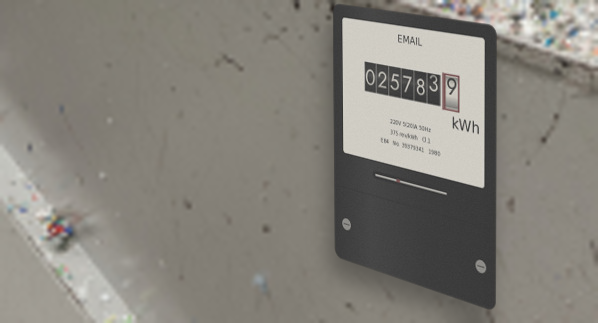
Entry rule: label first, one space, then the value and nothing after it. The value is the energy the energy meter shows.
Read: 25783.9 kWh
